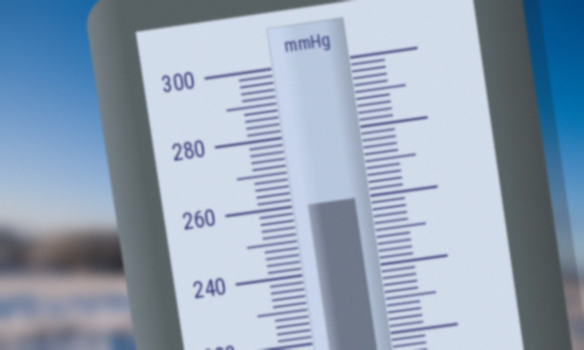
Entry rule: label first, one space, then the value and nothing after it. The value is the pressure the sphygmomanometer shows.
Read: 260 mmHg
